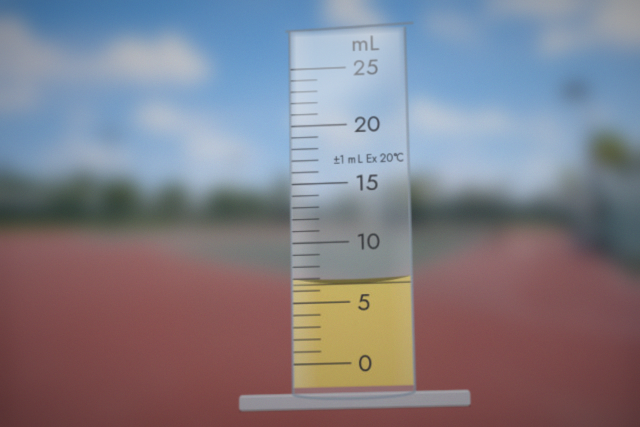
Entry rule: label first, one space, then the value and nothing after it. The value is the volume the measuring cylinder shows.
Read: 6.5 mL
